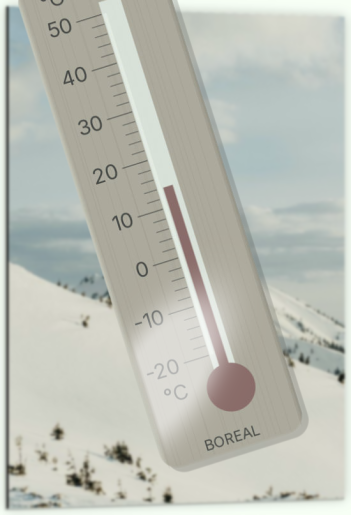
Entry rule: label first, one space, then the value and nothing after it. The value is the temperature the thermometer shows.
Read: 14 °C
